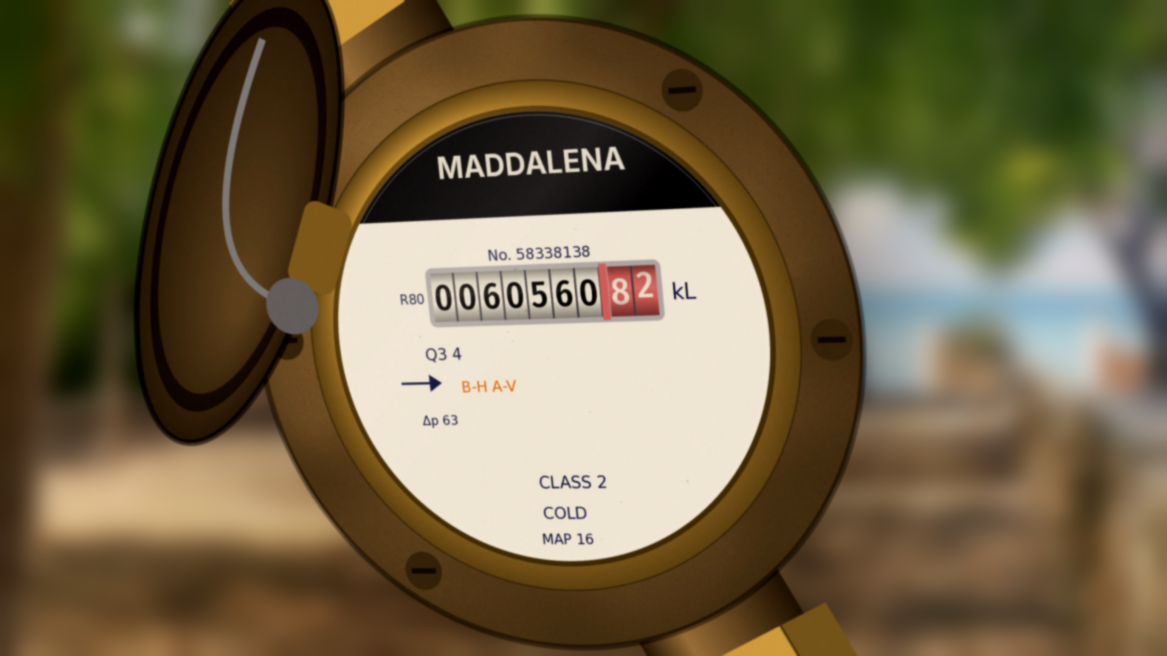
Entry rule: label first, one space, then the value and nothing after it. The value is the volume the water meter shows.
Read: 60560.82 kL
